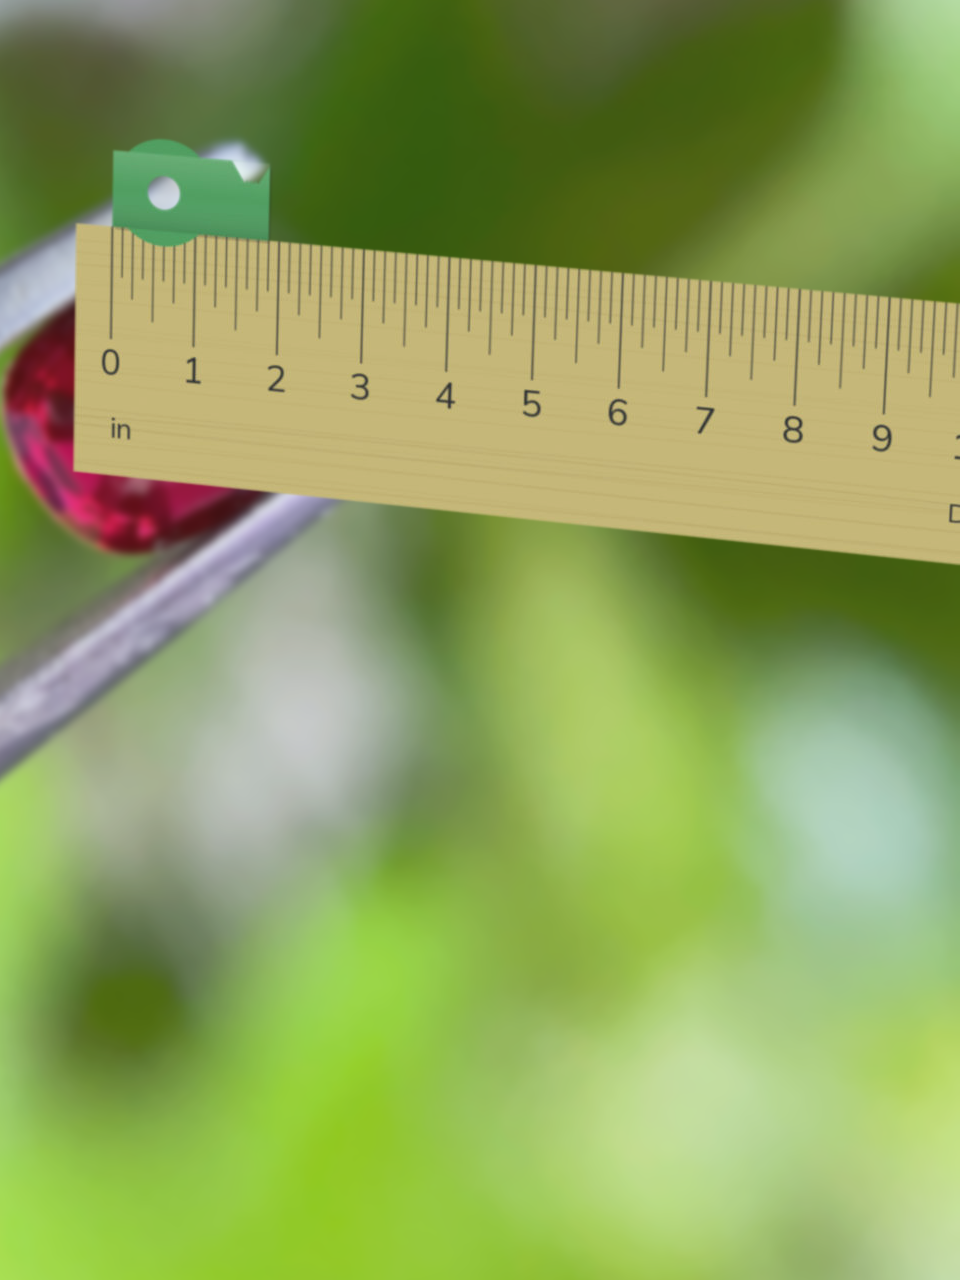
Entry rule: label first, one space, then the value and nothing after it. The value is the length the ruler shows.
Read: 1.875 in
